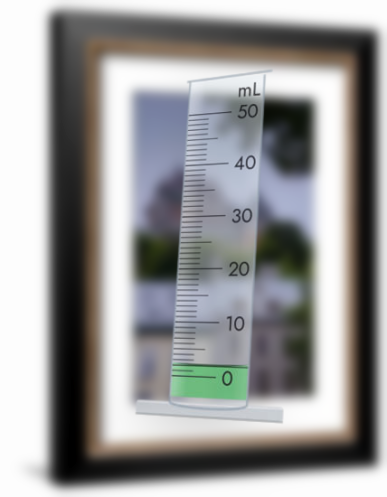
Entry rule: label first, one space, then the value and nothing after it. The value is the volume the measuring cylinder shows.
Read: 2 mL
